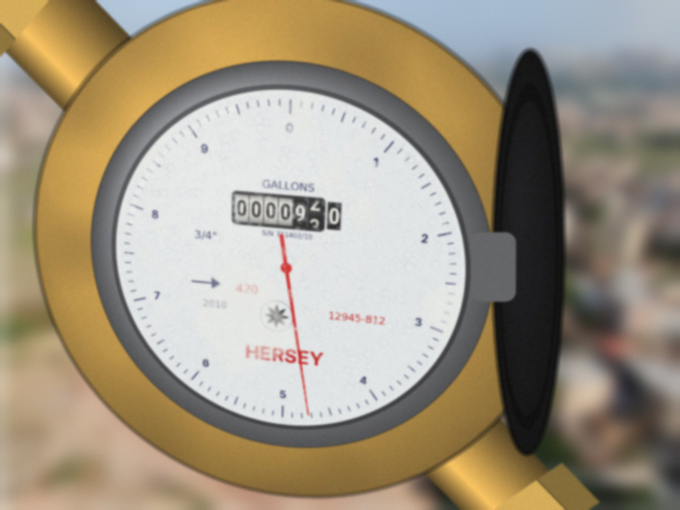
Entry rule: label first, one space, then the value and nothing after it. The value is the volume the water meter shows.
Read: 924.7 gal
